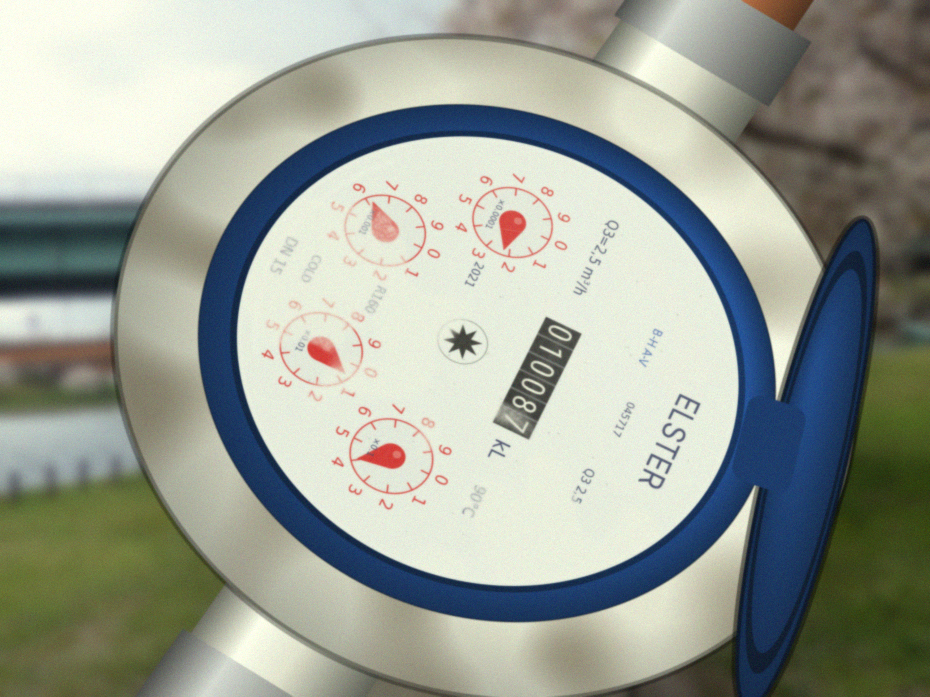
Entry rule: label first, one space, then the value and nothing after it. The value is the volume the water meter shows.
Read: 10087.4062 kL
